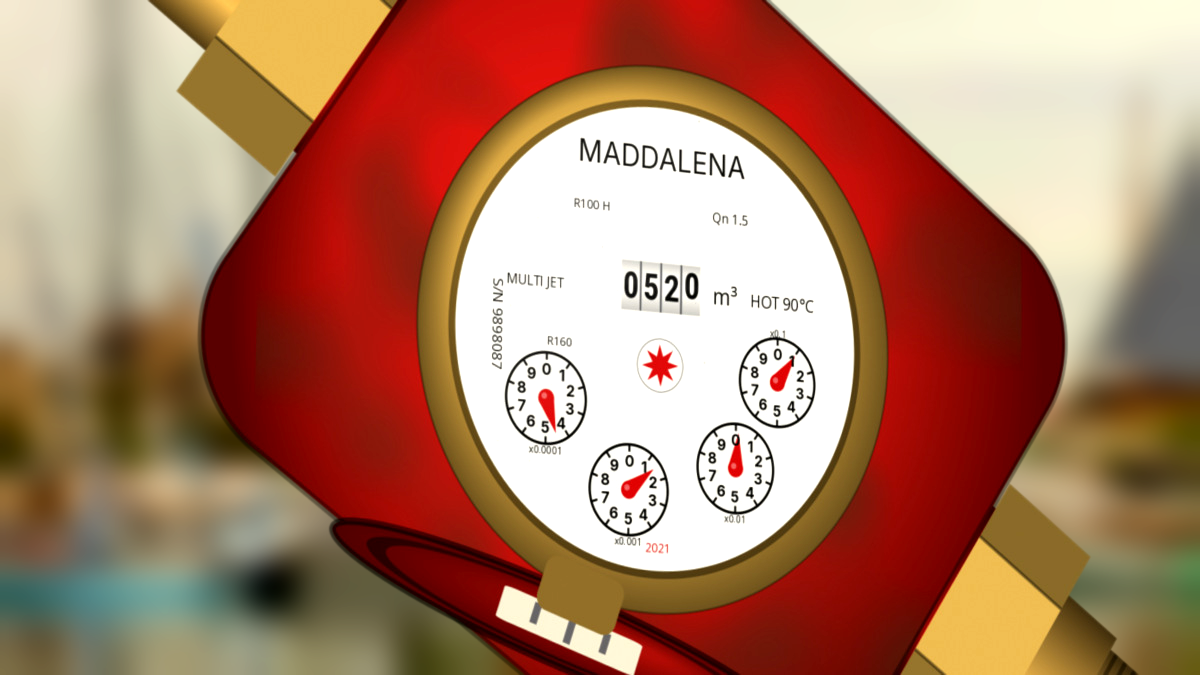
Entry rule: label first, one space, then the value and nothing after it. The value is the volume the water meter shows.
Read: 520.1014 m³
